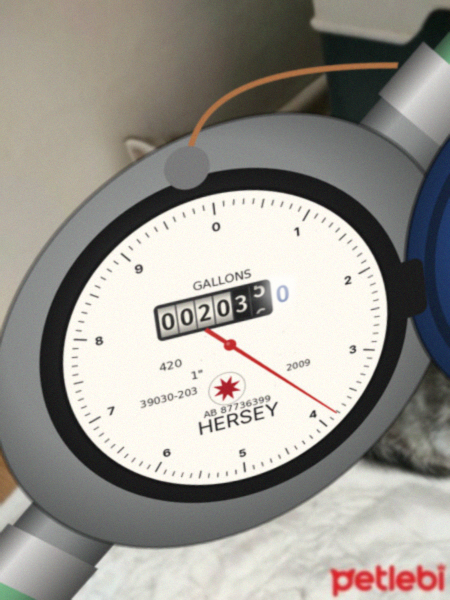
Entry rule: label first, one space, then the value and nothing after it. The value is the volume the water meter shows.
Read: 20353.8 gal
